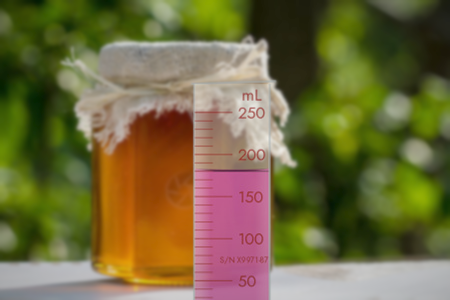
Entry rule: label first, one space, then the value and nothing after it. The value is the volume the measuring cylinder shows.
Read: 180 mL
